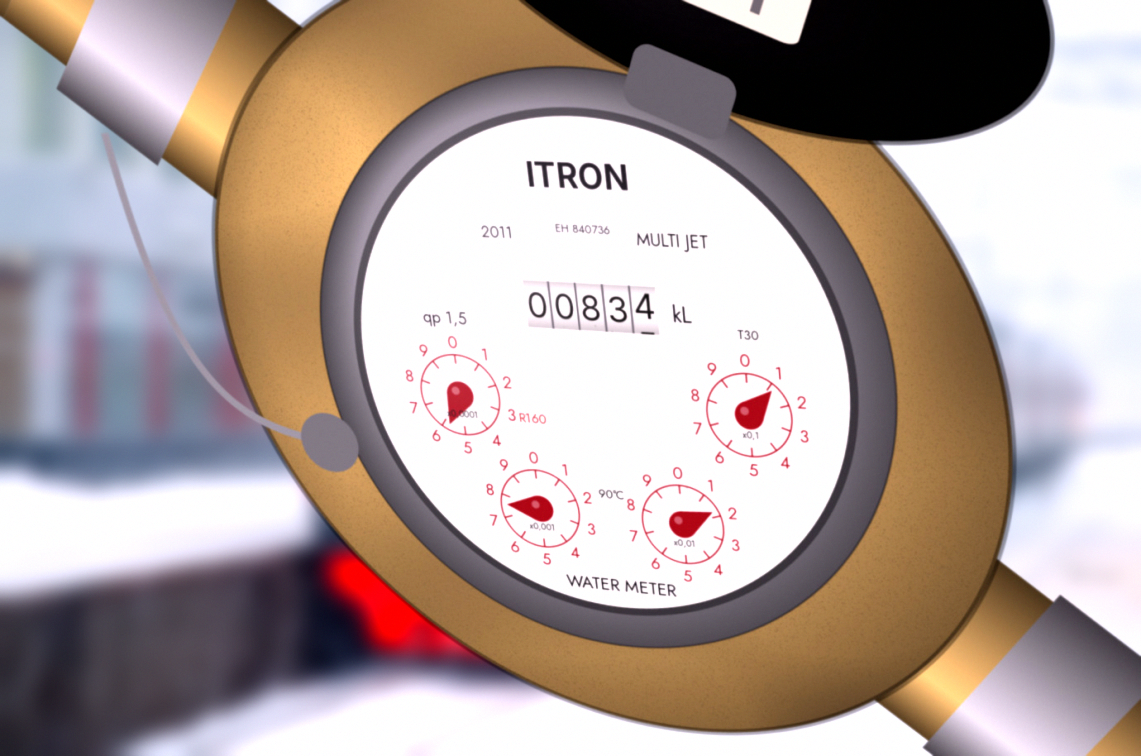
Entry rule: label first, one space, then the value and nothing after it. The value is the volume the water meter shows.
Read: 834.1175 kL
